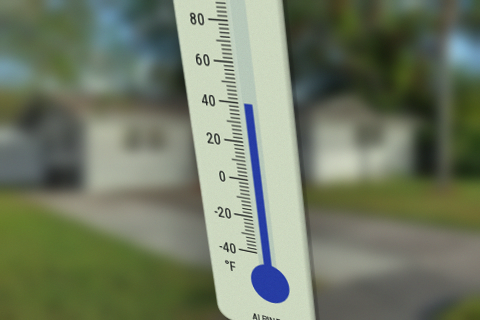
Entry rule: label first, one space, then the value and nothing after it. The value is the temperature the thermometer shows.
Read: 40 °F
